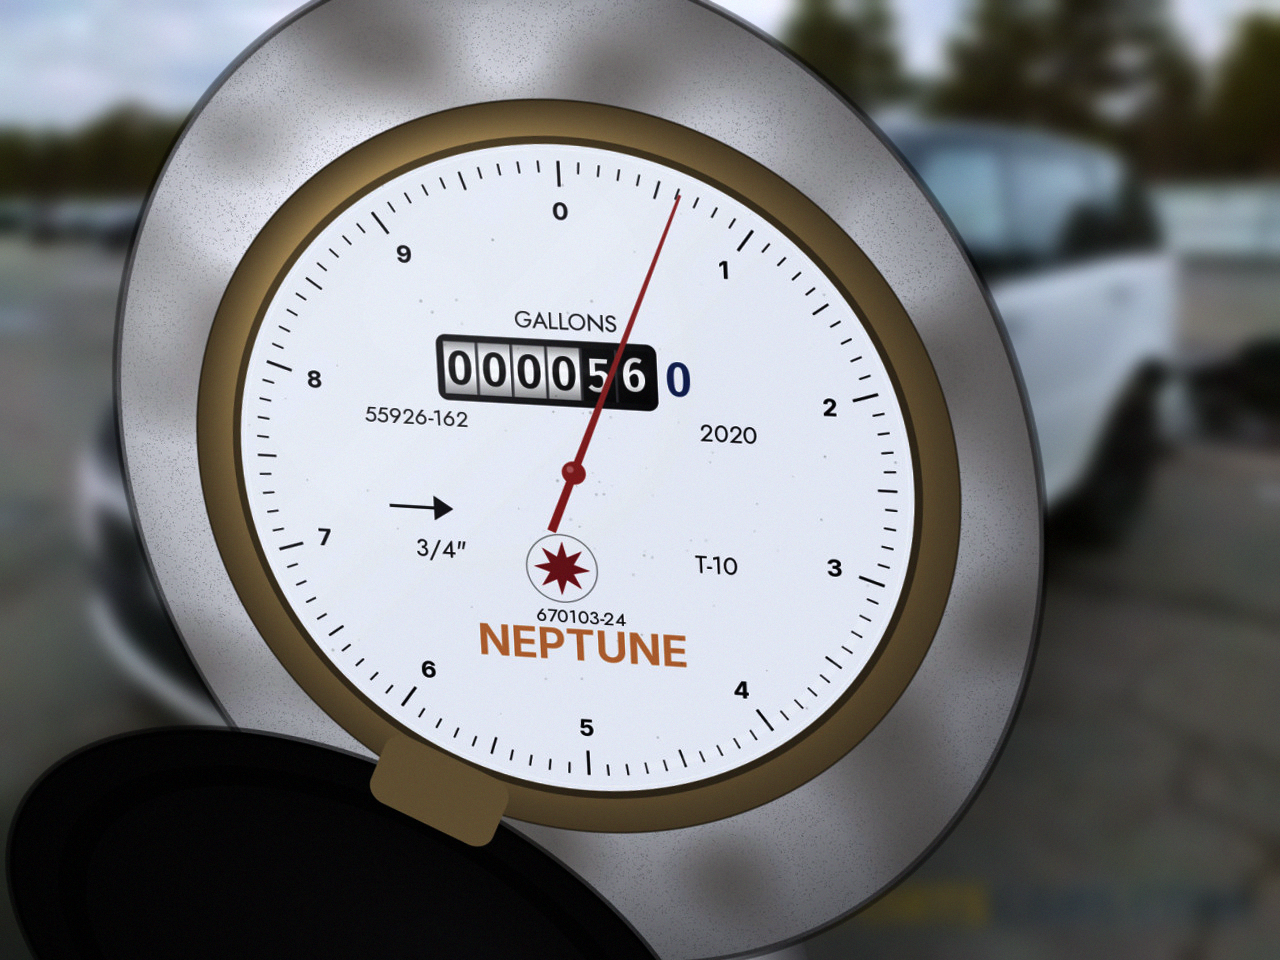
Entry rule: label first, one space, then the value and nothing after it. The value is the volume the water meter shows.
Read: 560.6 gal
